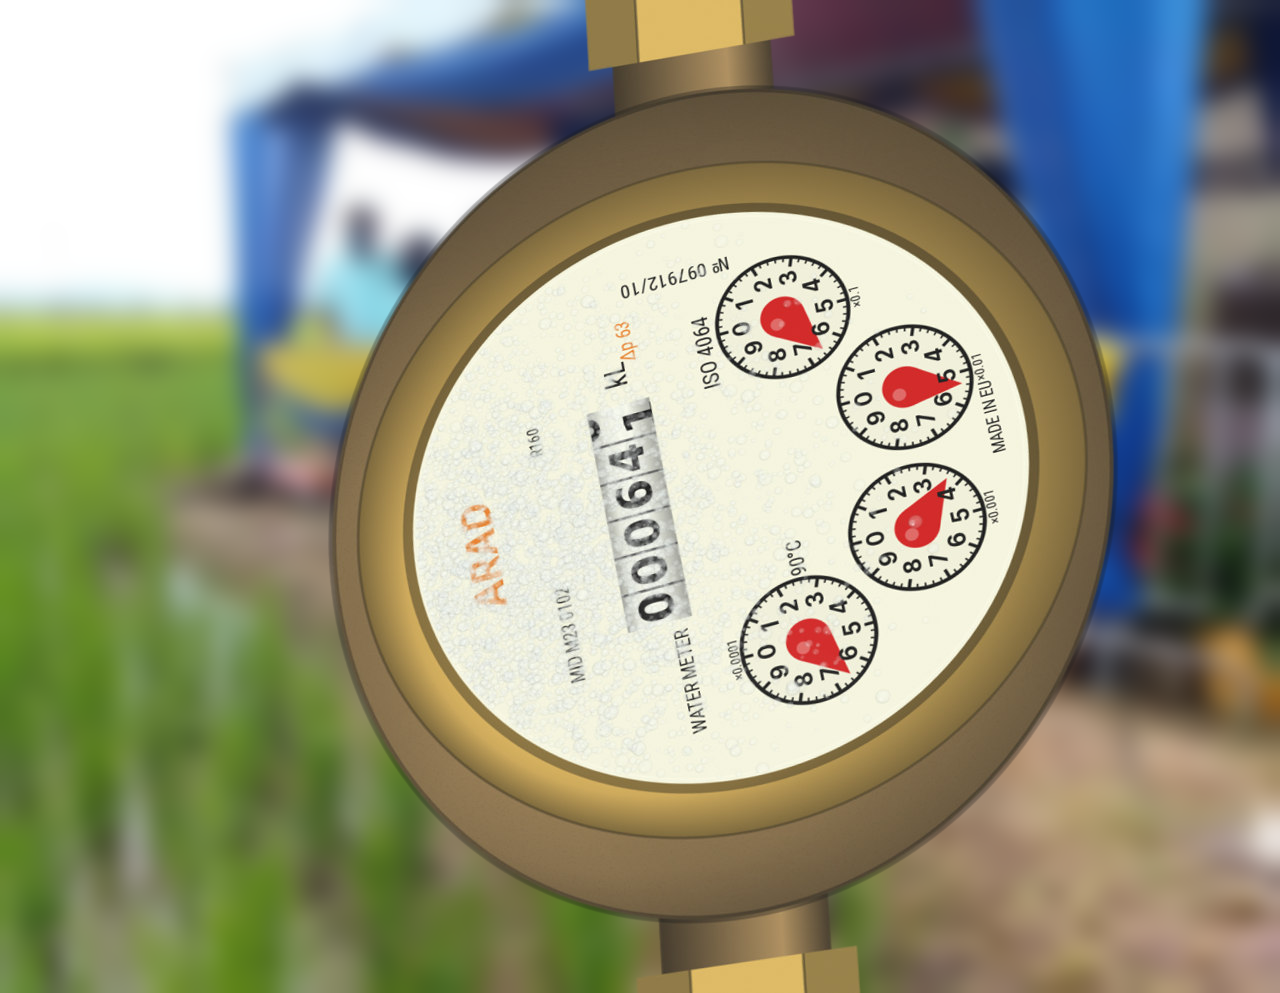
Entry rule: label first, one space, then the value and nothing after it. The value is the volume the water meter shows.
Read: 640.6536 kL
